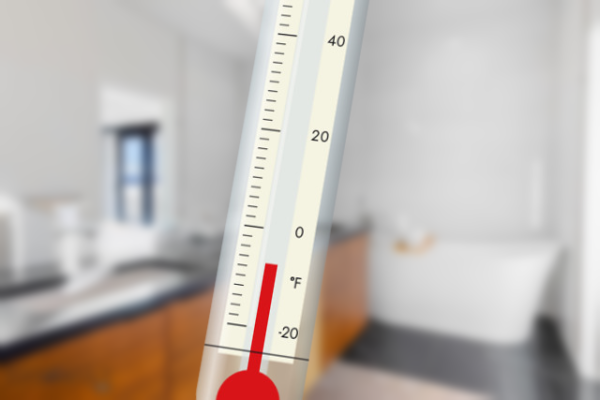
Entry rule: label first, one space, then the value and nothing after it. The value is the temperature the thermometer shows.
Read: -7 °F
